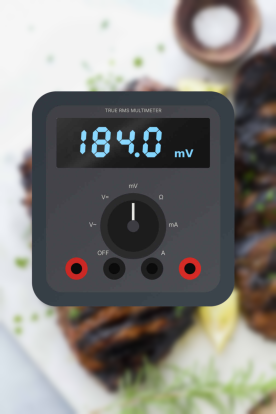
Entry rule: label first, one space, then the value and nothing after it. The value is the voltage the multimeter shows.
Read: 184.0 mV
